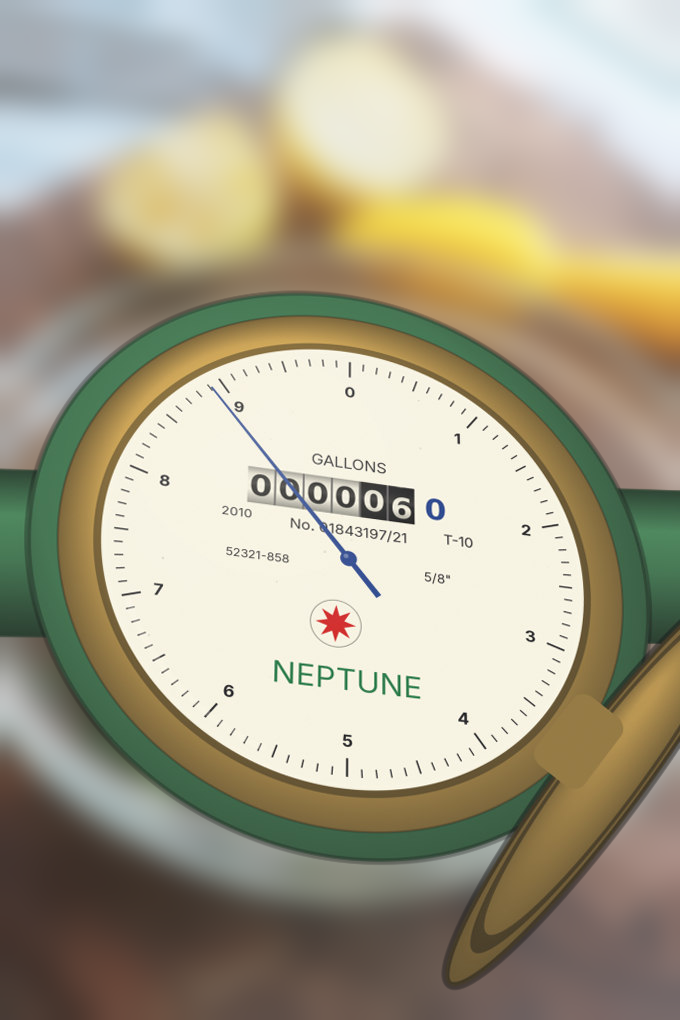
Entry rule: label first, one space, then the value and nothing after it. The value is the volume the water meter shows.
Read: 58.9 gal
